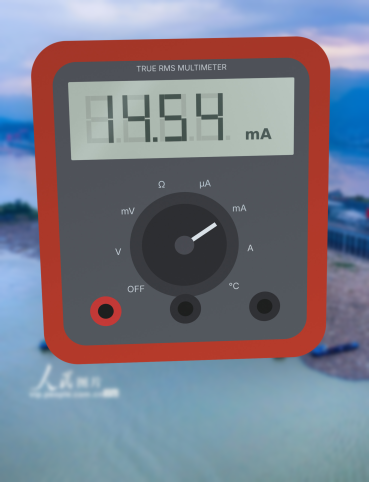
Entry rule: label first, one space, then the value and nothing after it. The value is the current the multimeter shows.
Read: 14.54 mA
